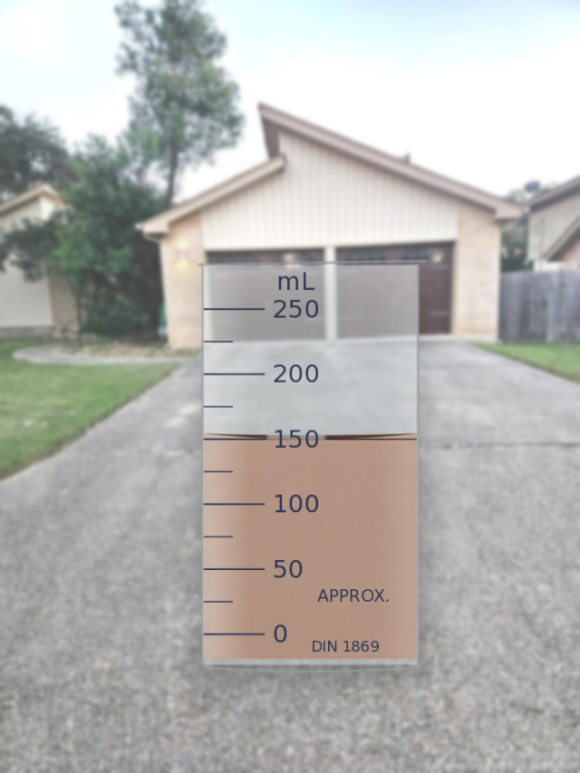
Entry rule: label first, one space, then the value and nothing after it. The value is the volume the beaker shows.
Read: 150 mL
